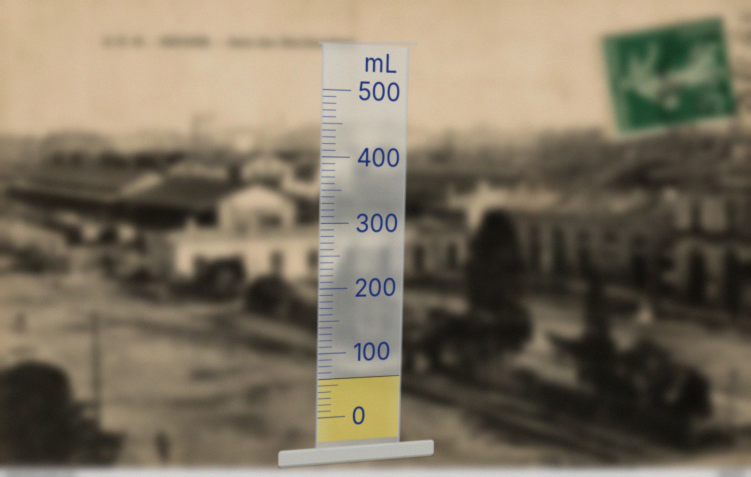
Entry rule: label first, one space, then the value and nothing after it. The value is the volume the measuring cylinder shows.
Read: 60 mL
